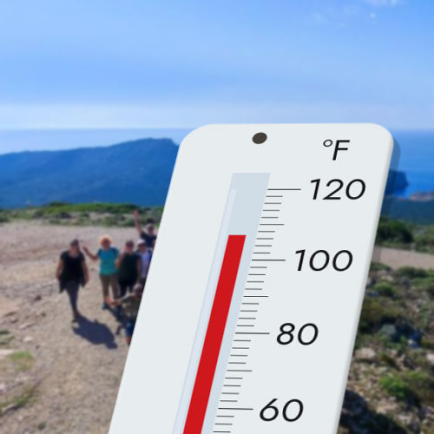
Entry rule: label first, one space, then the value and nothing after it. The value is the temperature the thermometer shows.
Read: 107 °F
